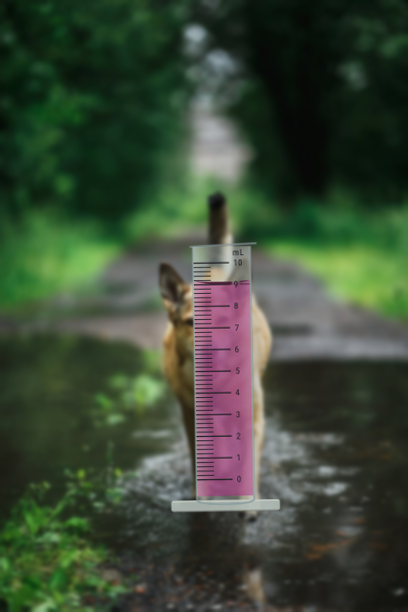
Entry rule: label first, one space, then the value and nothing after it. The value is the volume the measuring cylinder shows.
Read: 9 mL
